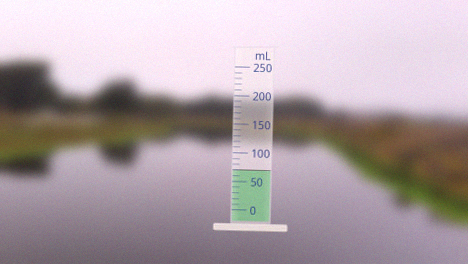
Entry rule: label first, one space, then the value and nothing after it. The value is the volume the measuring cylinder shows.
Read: 70 mL
